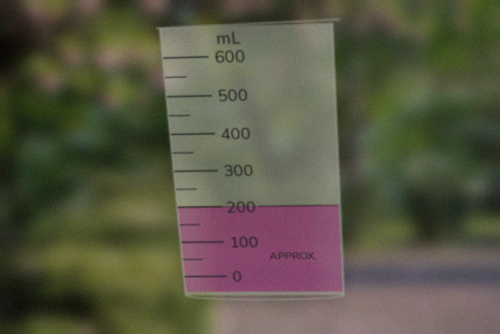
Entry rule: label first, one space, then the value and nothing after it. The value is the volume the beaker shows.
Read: 200 mL
